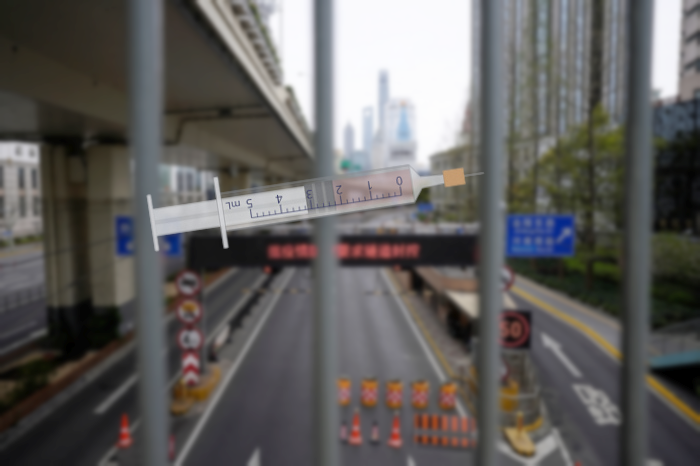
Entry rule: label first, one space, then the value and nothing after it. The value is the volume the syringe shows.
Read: 2.2 mL
